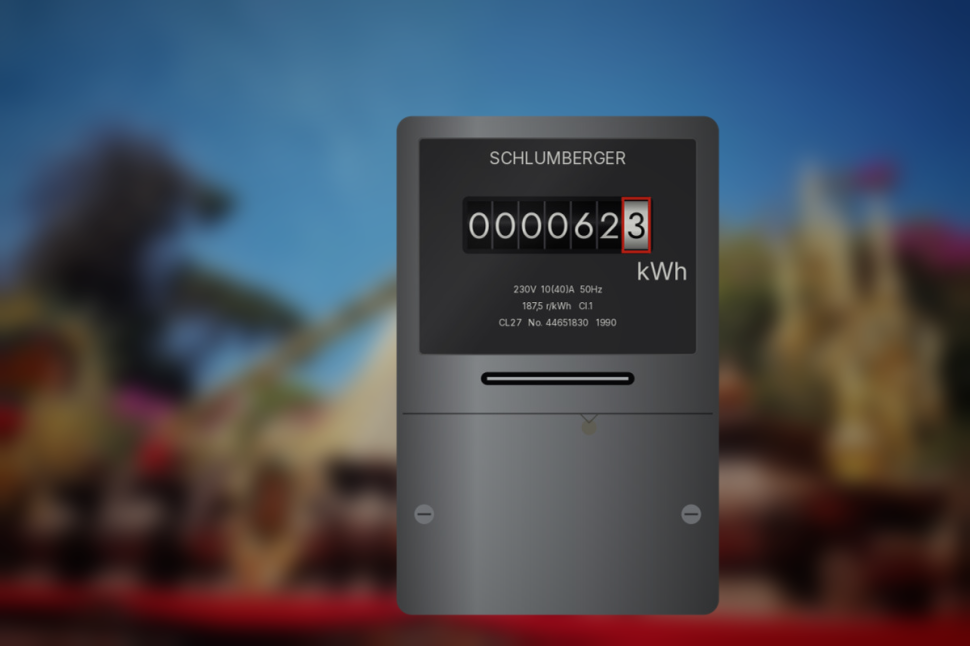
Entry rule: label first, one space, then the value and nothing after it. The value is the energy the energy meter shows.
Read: 62.3 kWh
